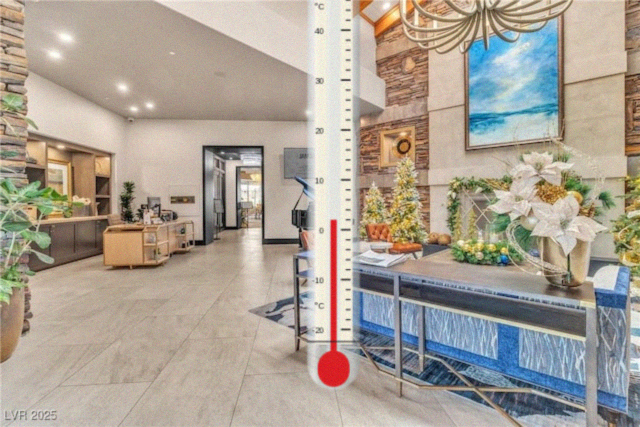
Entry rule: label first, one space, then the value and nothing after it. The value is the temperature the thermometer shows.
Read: 2 °C
